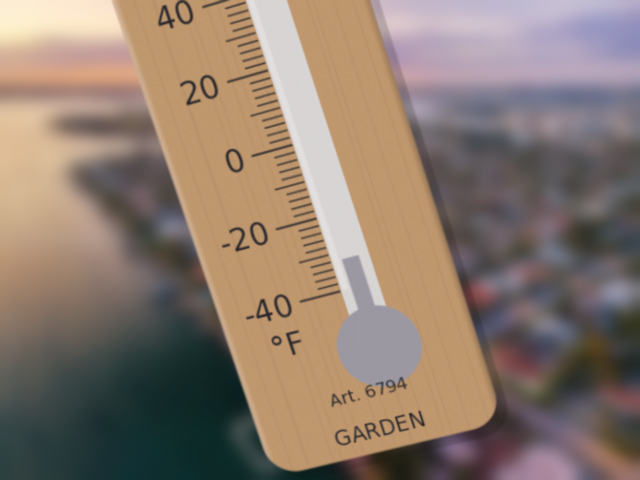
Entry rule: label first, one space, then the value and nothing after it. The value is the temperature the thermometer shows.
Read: -32 °F
